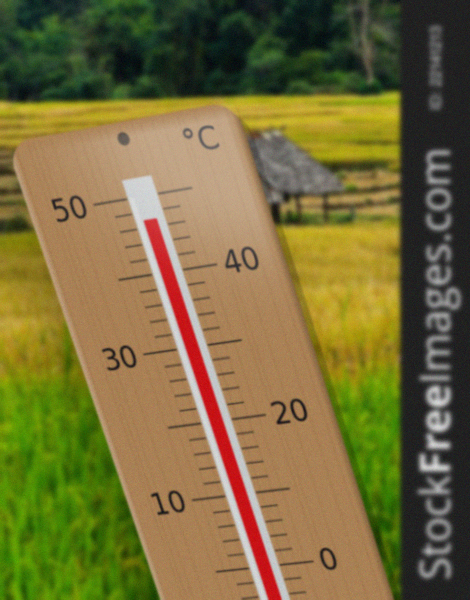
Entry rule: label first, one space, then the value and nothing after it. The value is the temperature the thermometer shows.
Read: 47 °C
